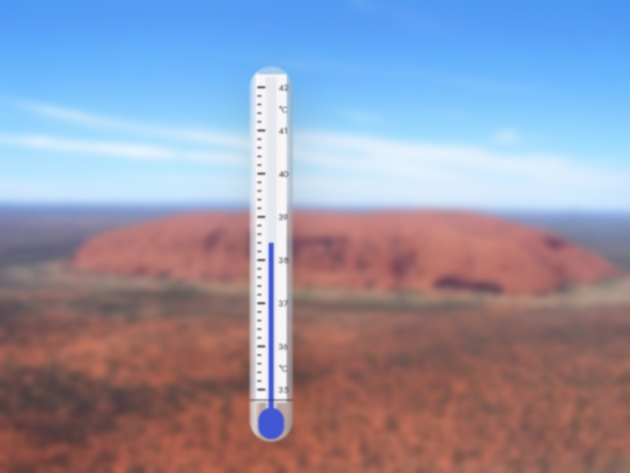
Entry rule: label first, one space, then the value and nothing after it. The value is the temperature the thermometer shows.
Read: 38.4 °C
